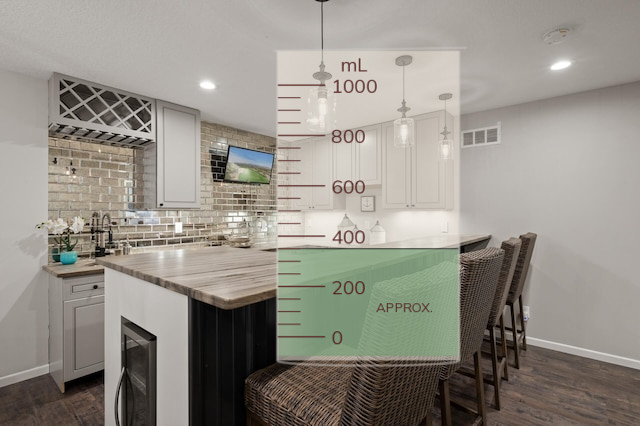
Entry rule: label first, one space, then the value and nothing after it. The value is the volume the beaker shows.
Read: 350 mL
